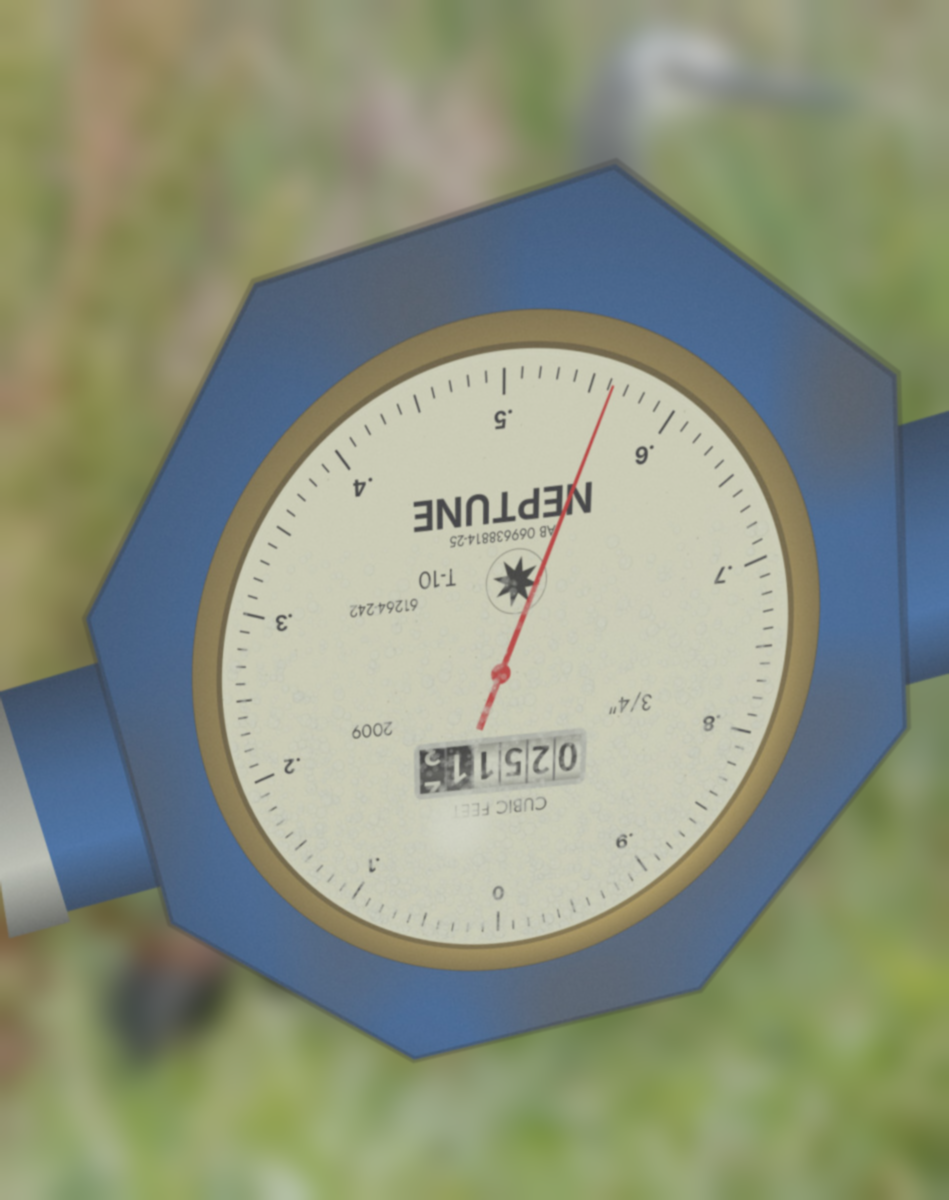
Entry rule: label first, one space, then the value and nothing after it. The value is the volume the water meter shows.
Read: 25112.56 ft³
